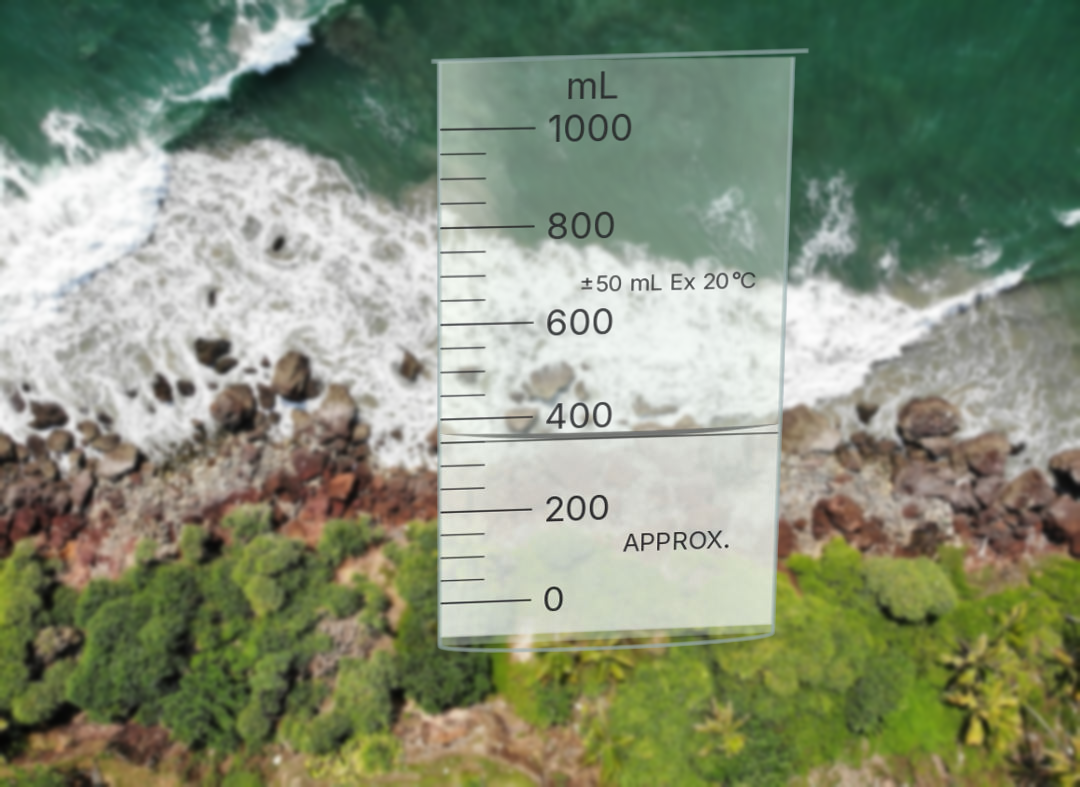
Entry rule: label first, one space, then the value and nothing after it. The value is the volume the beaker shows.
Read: 350 mL
